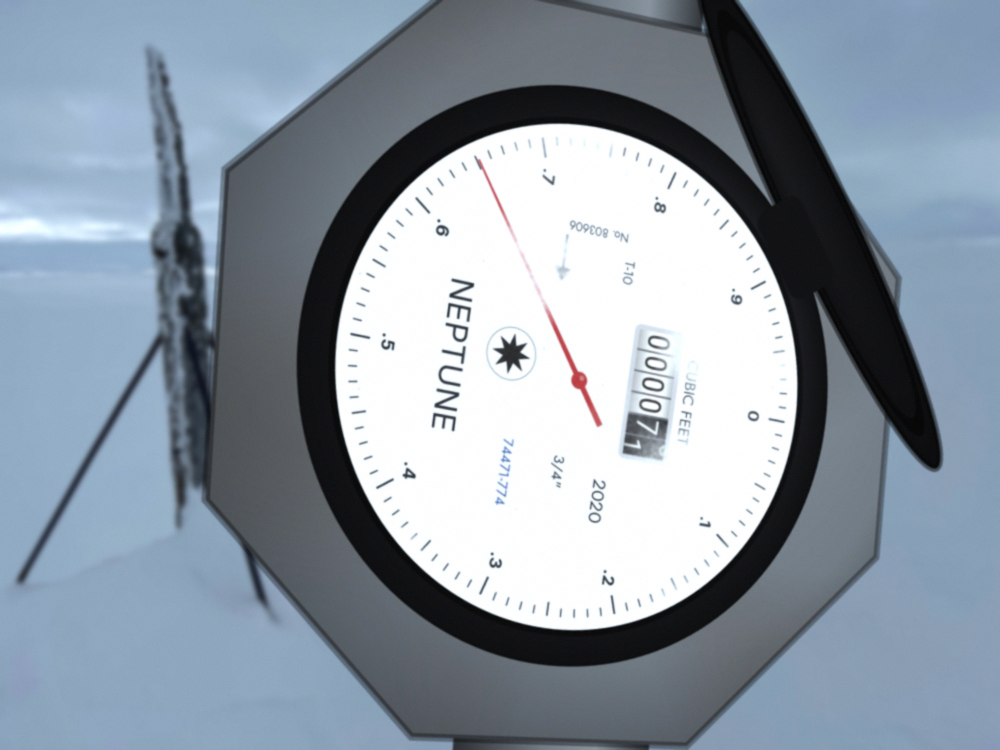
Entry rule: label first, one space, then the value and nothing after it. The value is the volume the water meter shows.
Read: 70.65 ft³
